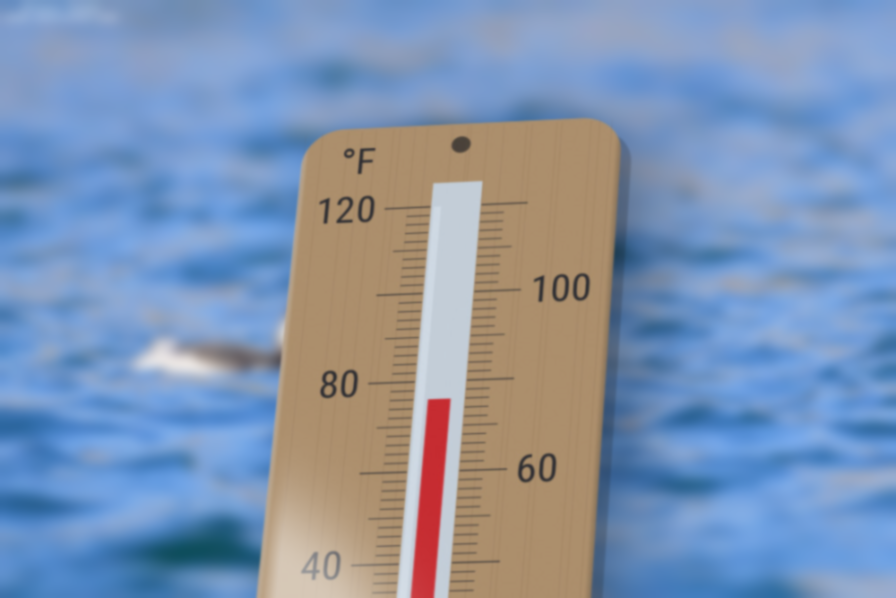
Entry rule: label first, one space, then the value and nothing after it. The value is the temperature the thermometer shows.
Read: 76 °F
